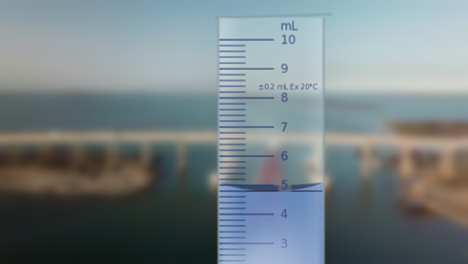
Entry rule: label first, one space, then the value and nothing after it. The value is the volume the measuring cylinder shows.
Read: 4.8 mL
